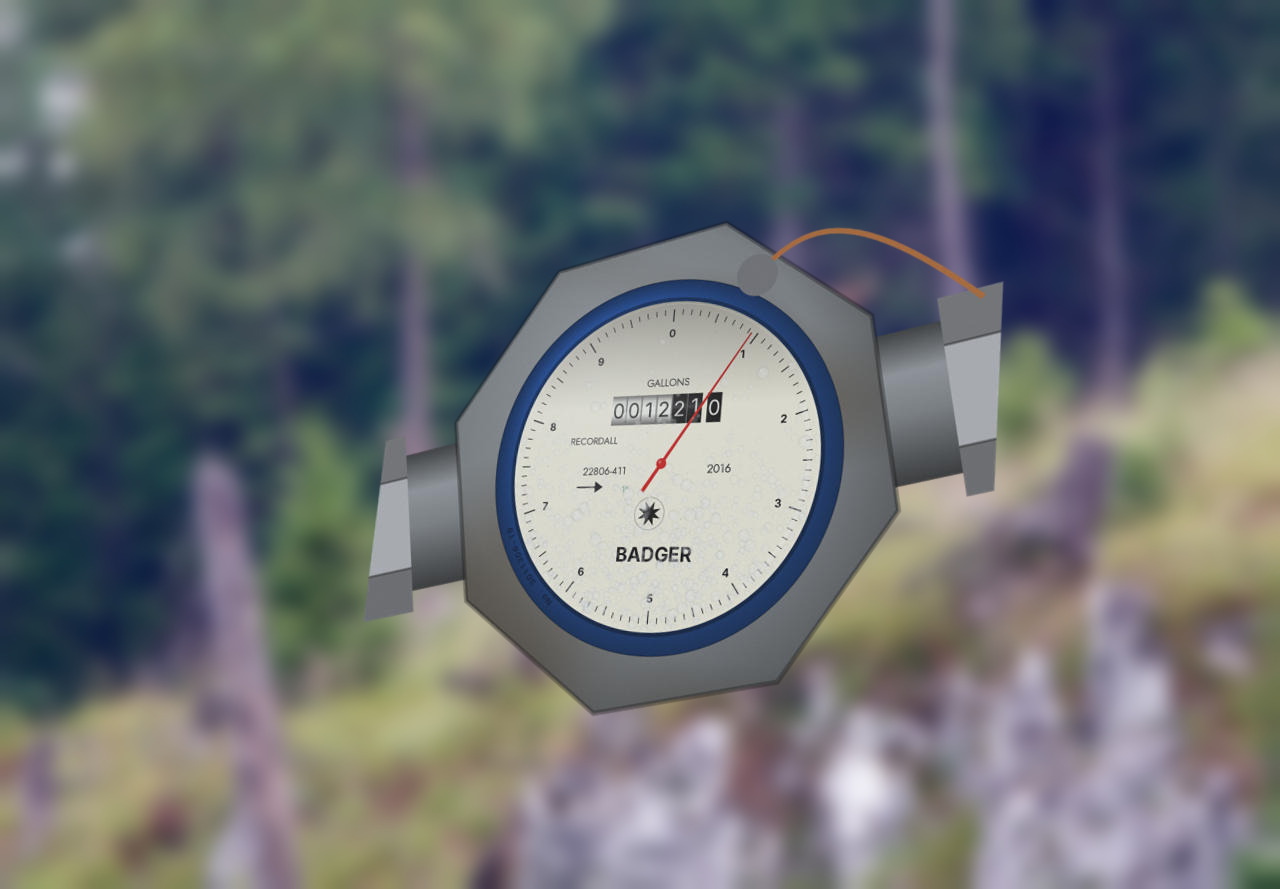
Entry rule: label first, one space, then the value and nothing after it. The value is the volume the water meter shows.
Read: 12210.9 gal
